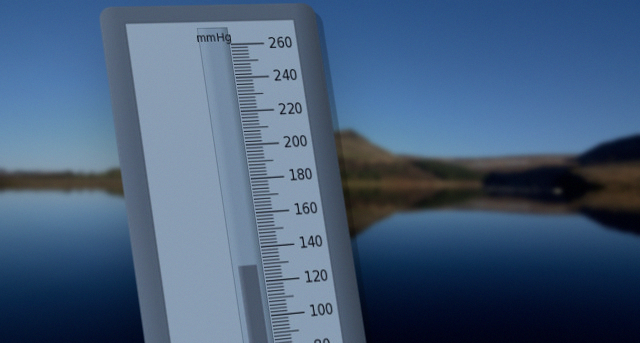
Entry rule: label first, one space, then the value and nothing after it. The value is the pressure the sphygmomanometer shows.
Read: 130 mmHg
